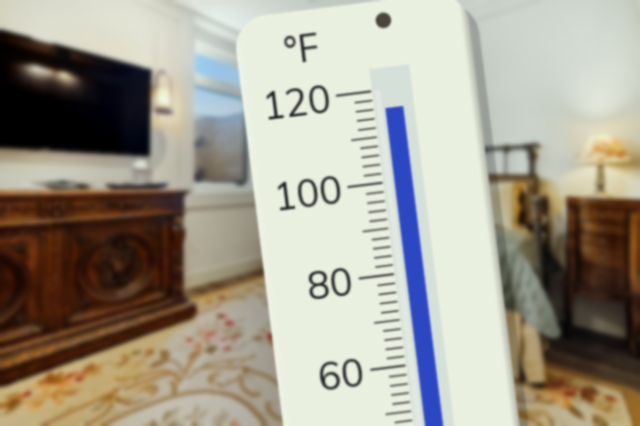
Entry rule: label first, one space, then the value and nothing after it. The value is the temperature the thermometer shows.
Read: 116 °F
